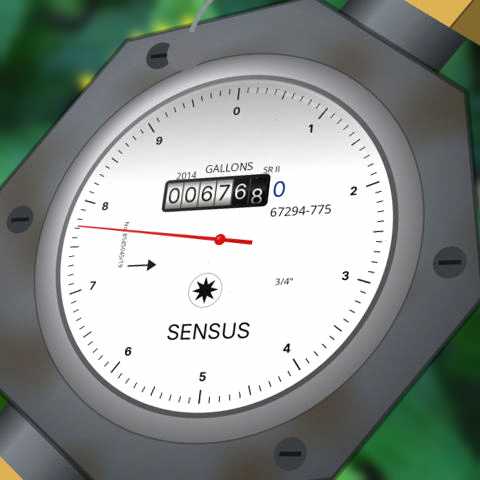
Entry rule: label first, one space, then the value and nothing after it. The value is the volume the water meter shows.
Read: 67677.7 gal
